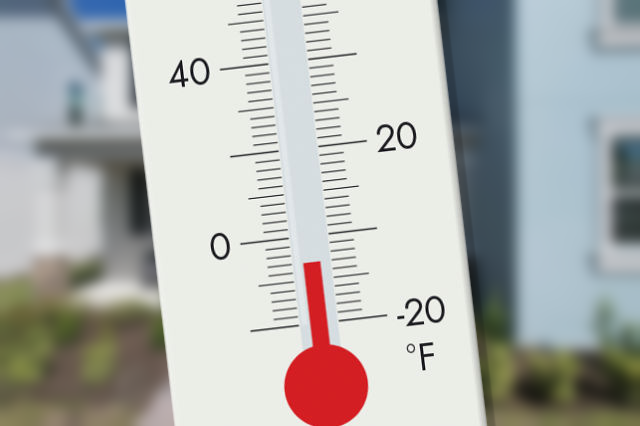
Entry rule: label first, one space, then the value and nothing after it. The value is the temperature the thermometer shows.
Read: -6 °F
